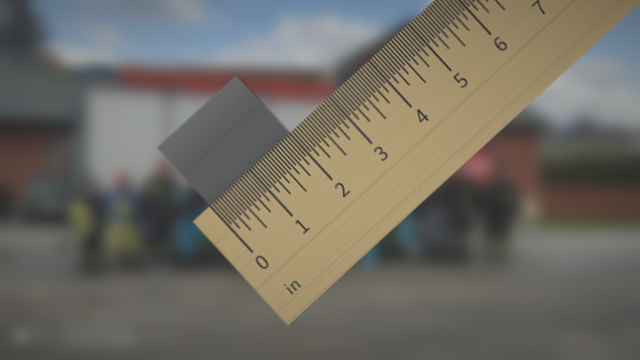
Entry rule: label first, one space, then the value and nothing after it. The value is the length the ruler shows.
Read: 2 in
